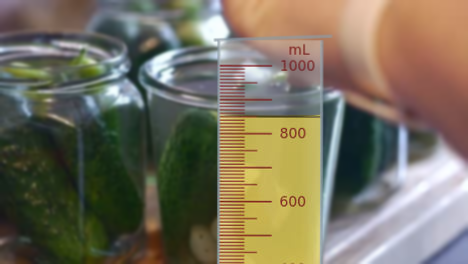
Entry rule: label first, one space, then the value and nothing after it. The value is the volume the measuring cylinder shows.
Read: 850 mL
